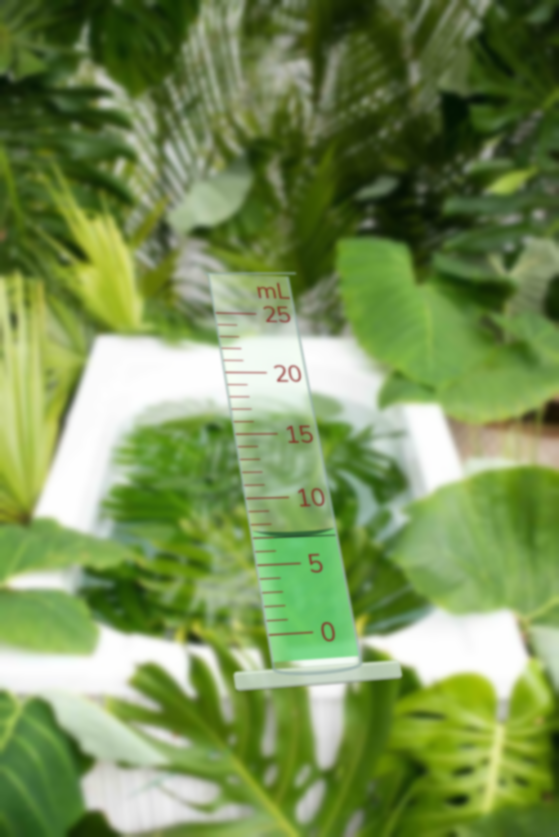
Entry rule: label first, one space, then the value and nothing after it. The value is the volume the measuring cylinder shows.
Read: 7 mL
